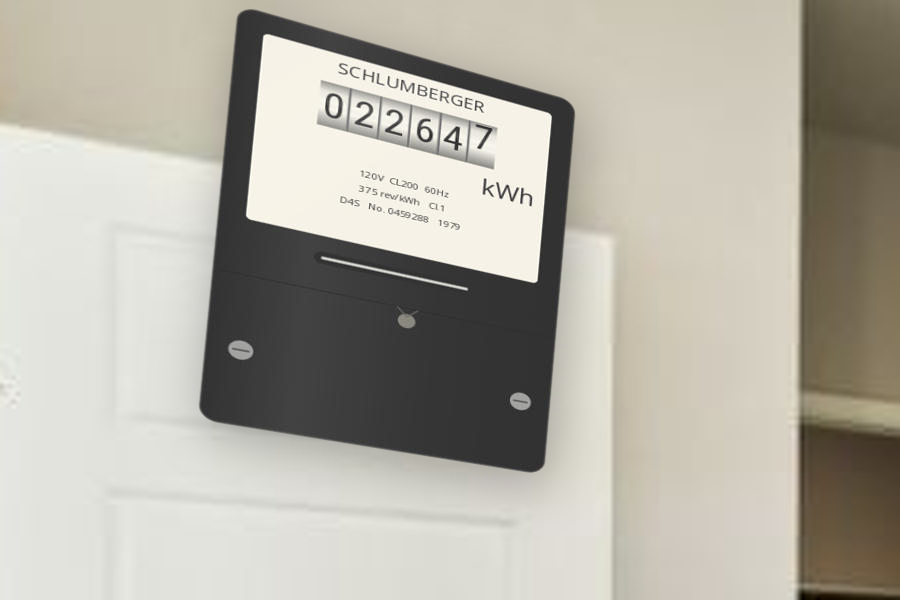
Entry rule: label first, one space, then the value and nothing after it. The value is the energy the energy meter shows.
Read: 22647 kWh
